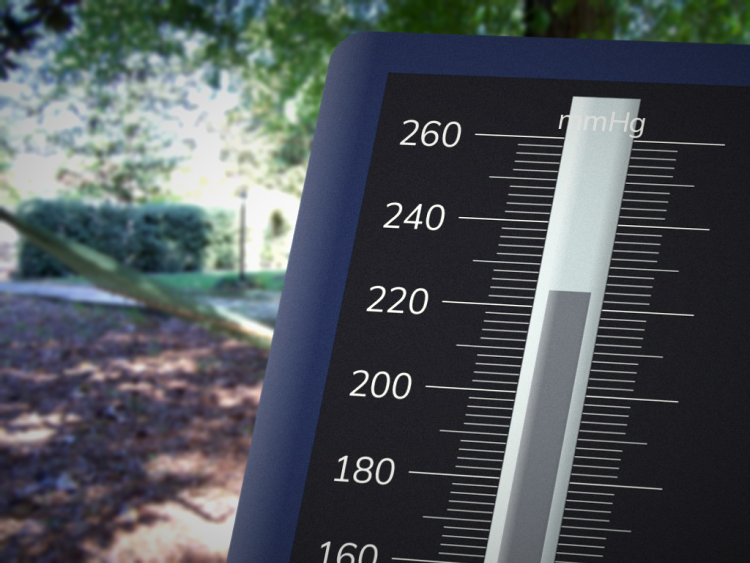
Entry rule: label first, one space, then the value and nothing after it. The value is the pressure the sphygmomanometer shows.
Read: 224 mmHg
